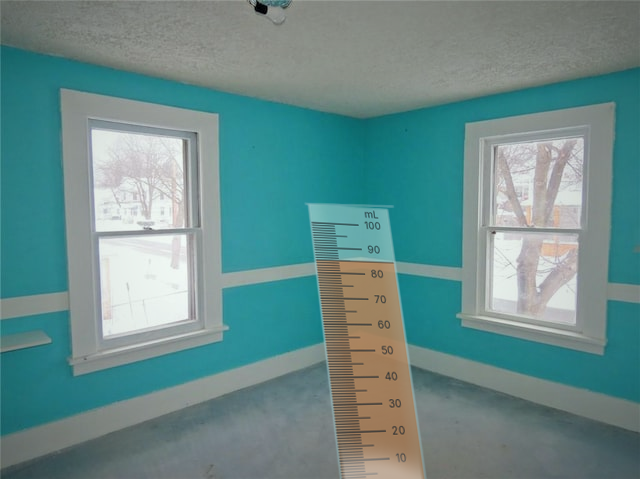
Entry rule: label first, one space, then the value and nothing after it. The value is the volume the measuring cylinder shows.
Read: 85 mL
